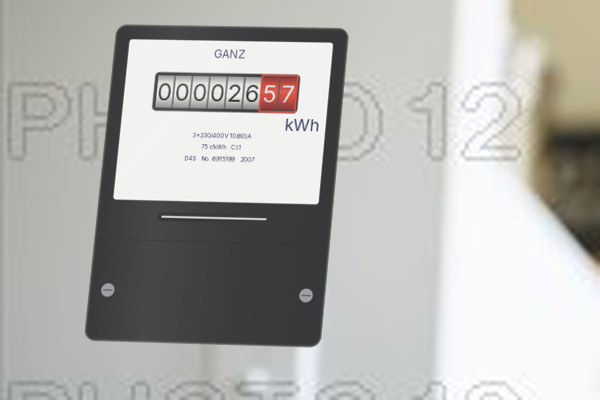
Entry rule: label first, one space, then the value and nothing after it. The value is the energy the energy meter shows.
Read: 26.57 kWh
